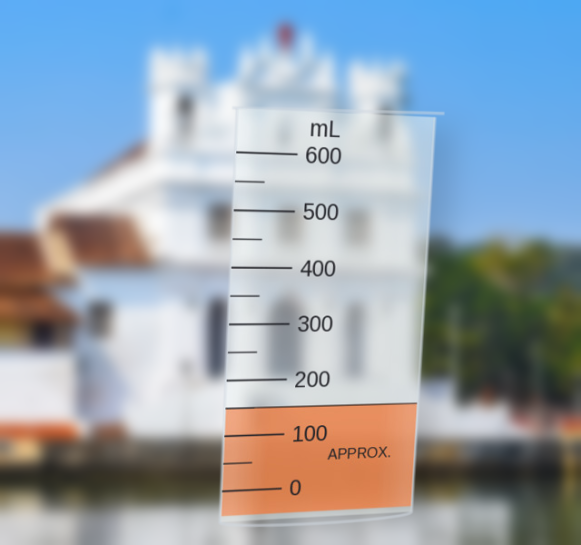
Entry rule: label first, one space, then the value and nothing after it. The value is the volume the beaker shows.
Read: 150 mL
